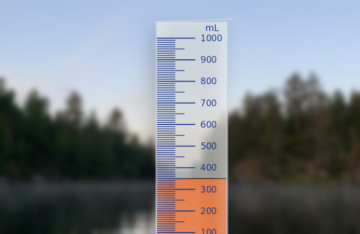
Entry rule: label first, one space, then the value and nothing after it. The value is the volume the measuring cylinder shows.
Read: 350 mL
